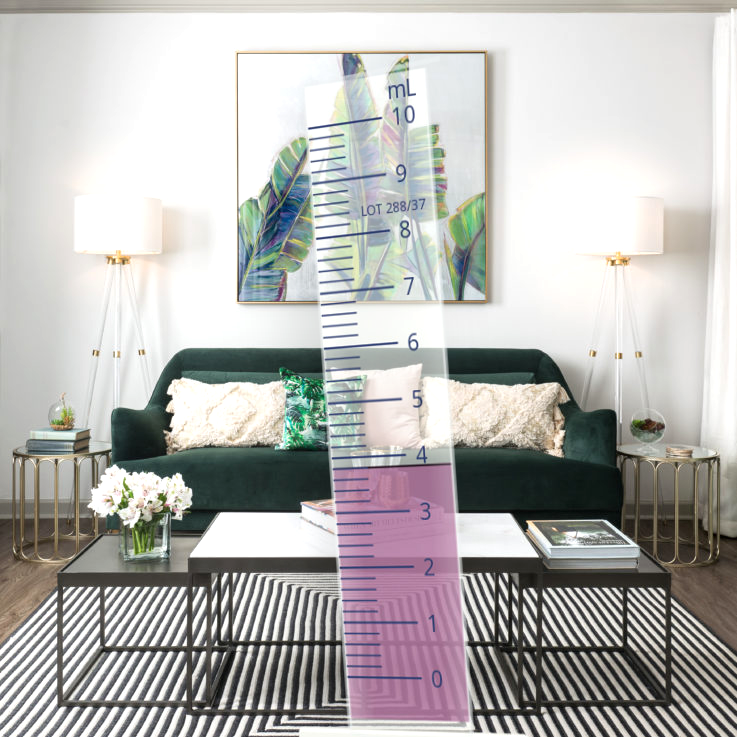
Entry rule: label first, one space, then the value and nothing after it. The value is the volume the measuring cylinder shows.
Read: 3.8 mL
